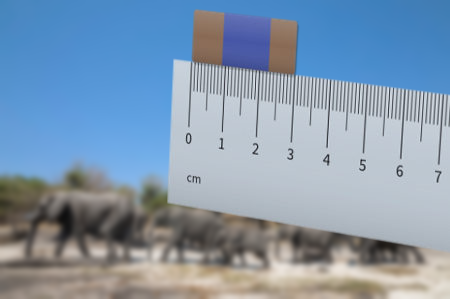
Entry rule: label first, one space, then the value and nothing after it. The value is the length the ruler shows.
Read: 3 cm
